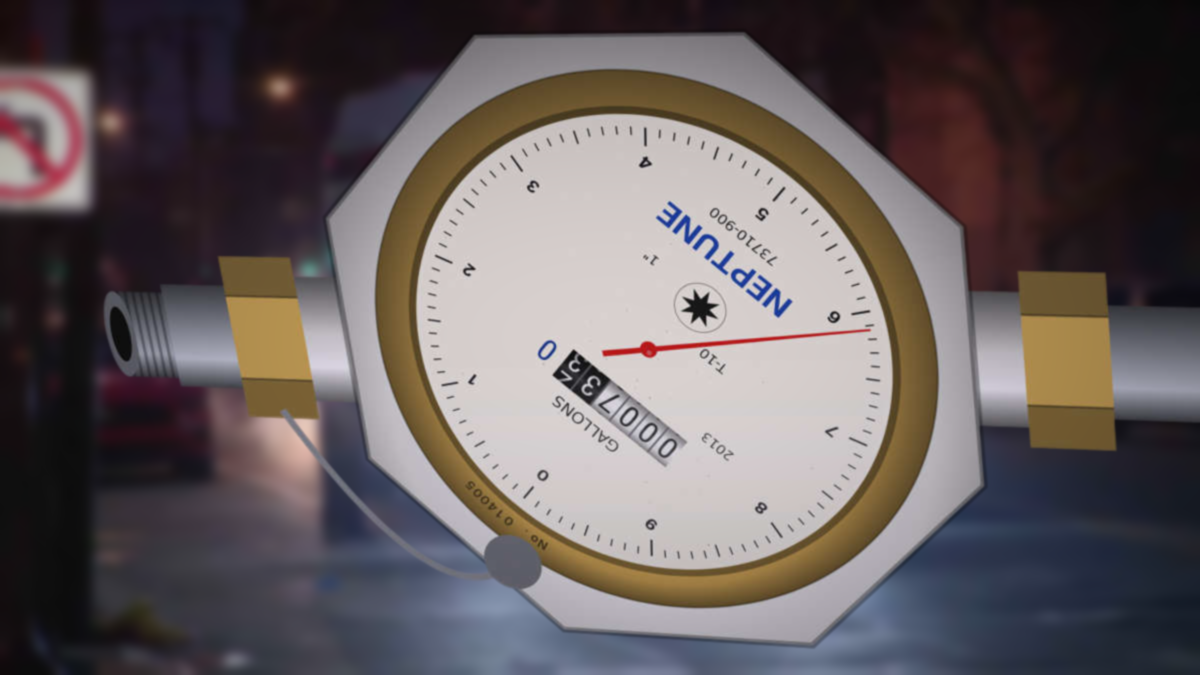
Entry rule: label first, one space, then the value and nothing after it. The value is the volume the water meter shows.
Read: 7326.1 gal
